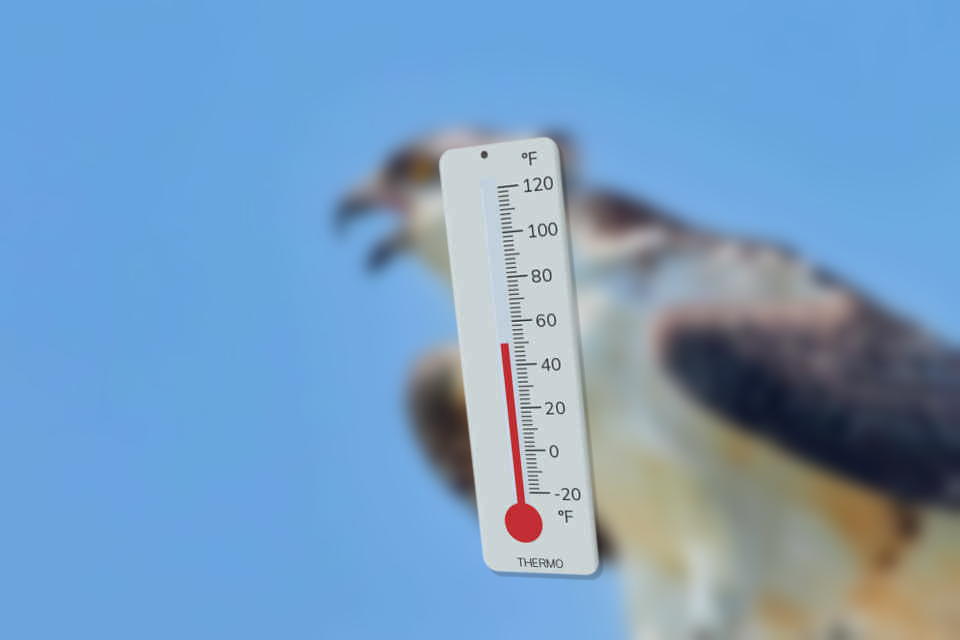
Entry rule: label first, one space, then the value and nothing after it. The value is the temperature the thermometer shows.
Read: 50 °F
